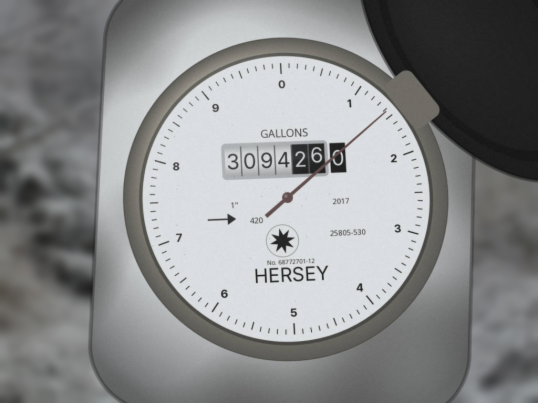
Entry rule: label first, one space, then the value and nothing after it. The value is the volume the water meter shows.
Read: 3094261.4 gal
